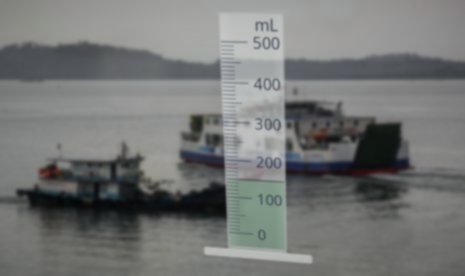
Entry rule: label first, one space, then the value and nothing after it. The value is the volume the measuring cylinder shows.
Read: 150 mL
